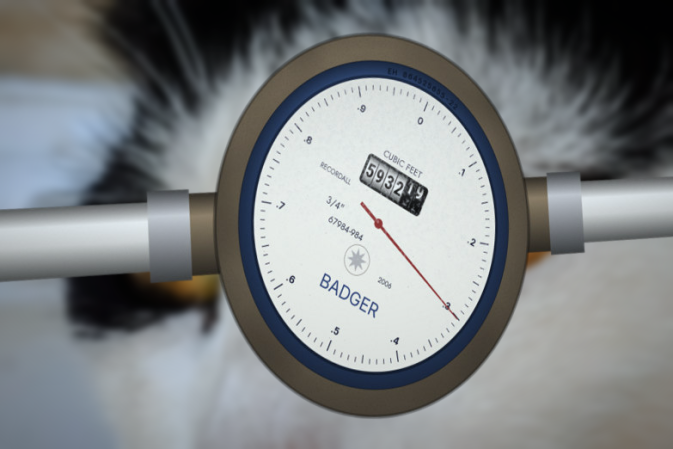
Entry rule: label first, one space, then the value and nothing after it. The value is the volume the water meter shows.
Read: 593219.30 ft³
